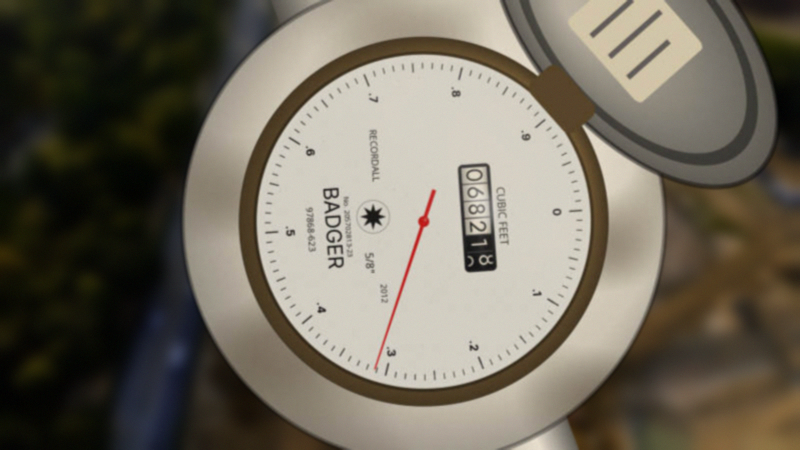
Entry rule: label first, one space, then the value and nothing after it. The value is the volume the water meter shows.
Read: 68218.31 ft³
